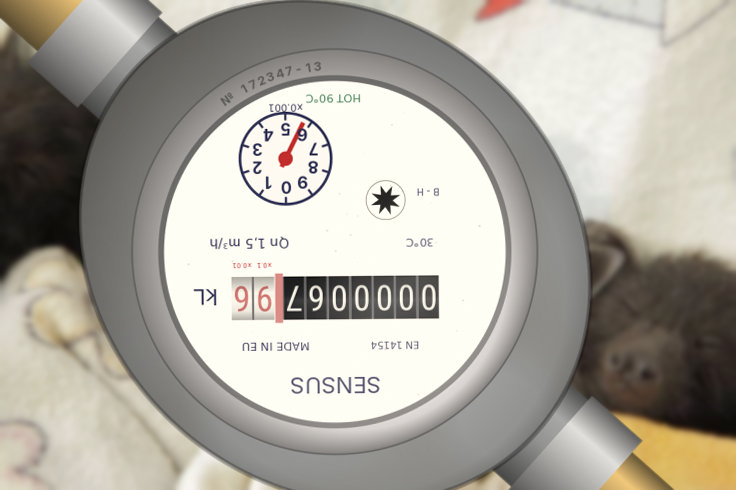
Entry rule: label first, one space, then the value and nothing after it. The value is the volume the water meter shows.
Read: 67.965 kL
